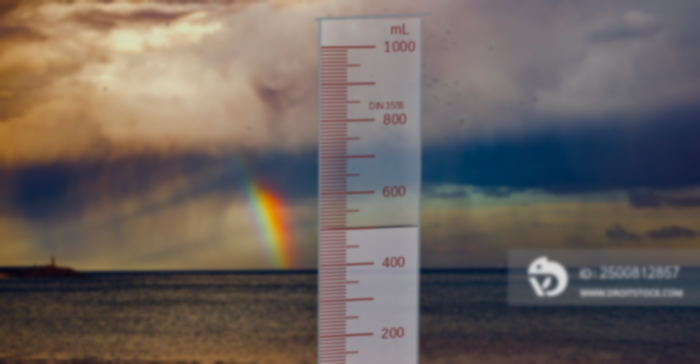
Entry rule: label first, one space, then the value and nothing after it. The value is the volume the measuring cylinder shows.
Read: 500 mL
